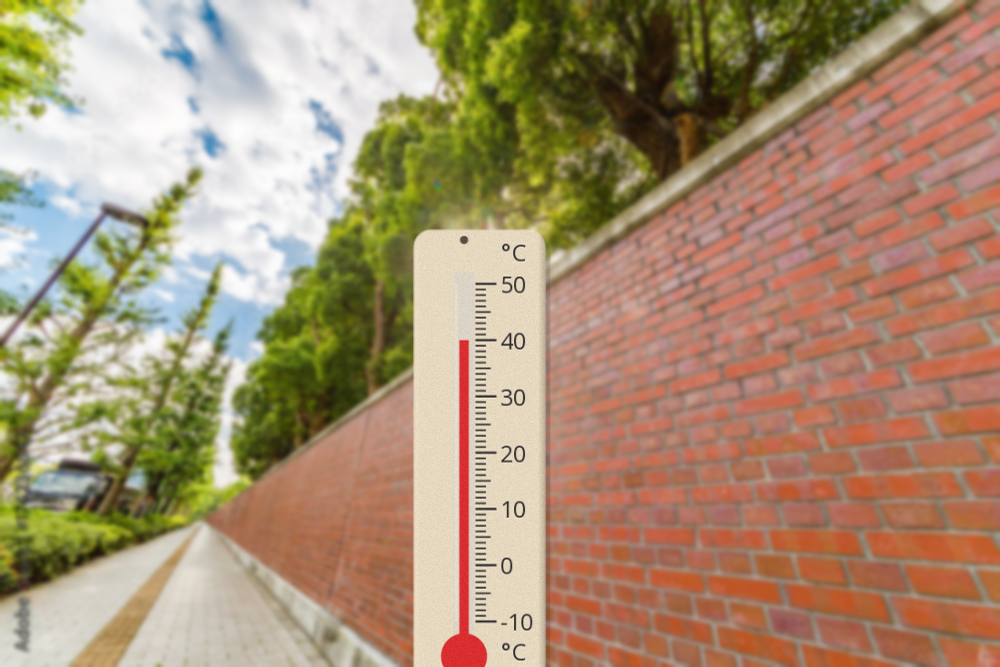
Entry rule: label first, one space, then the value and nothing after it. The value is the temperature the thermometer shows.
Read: 40 °C
